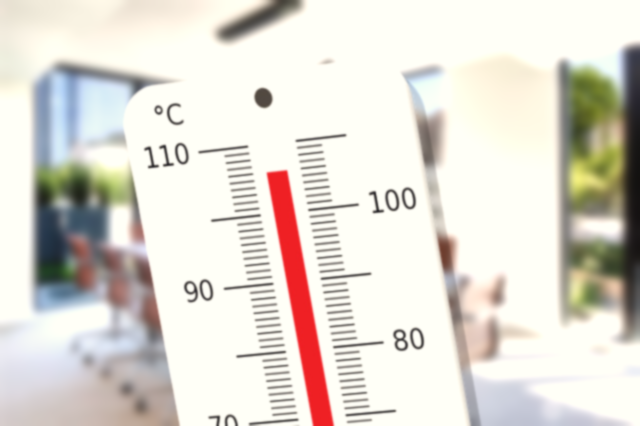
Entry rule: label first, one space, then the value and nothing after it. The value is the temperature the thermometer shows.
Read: 106 °C
